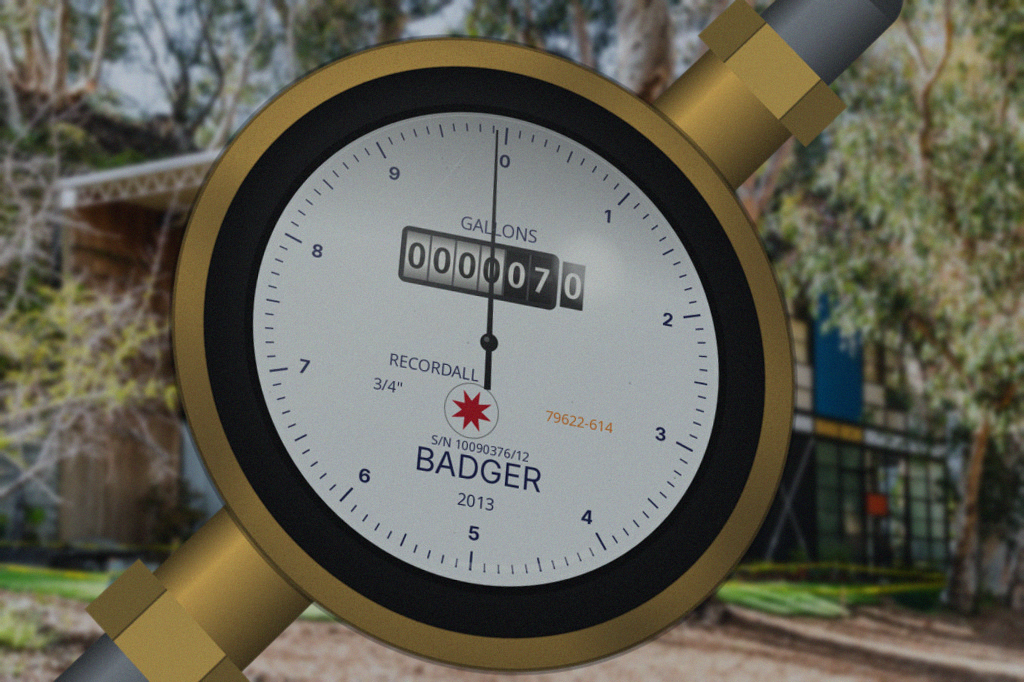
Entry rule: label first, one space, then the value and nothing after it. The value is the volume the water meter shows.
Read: 69.9 gal
